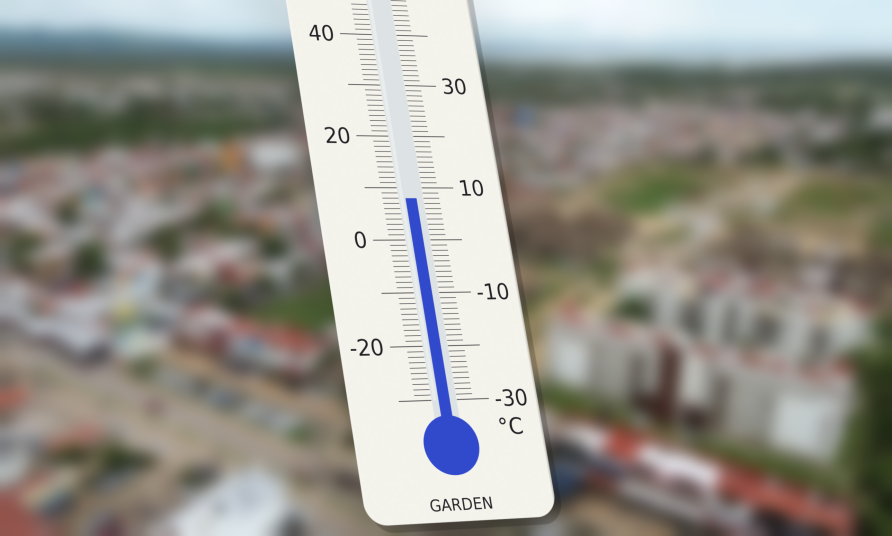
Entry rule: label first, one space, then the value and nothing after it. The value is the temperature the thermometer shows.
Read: 8 °C
